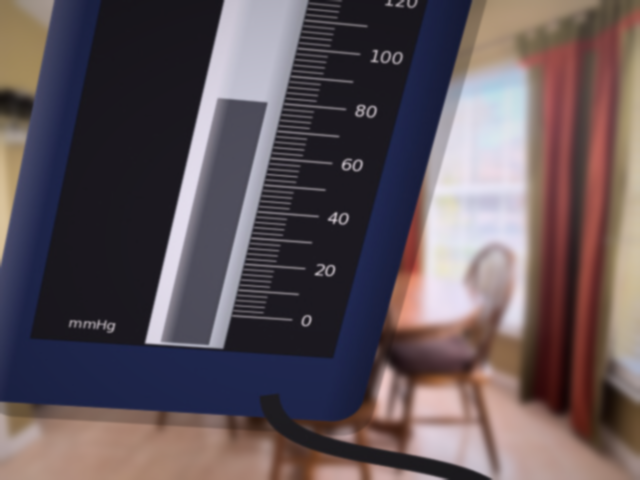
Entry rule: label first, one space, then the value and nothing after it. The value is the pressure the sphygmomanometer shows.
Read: 80 mmHg
